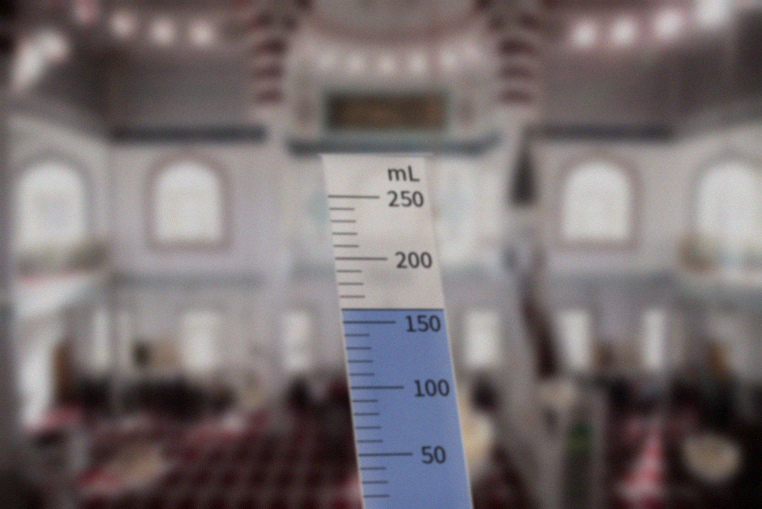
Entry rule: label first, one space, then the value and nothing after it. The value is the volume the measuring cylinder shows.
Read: 160 mL
